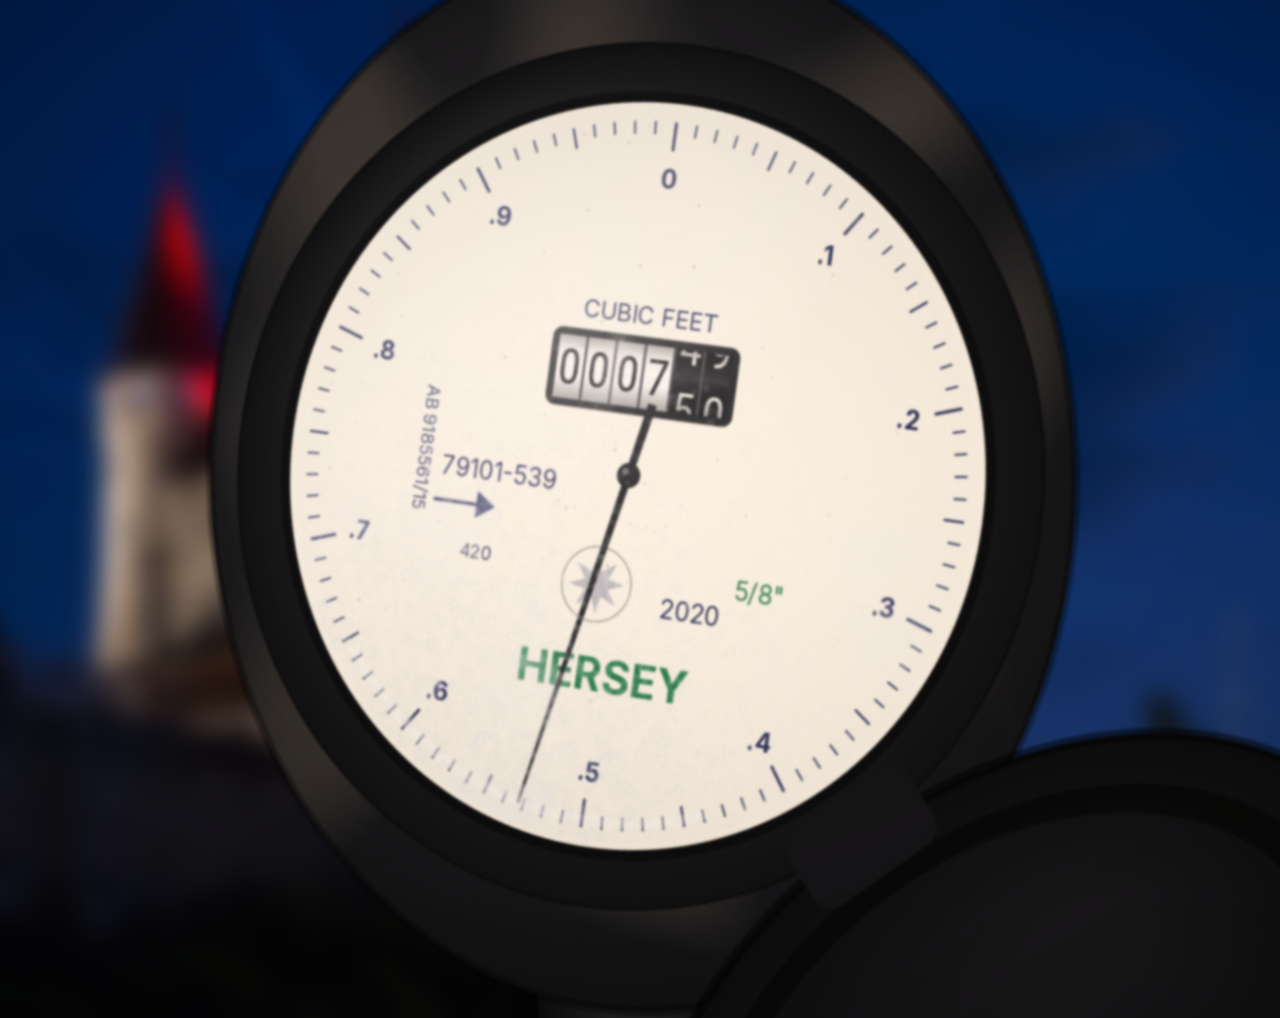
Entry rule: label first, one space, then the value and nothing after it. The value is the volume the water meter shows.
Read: 749.53 ft³
